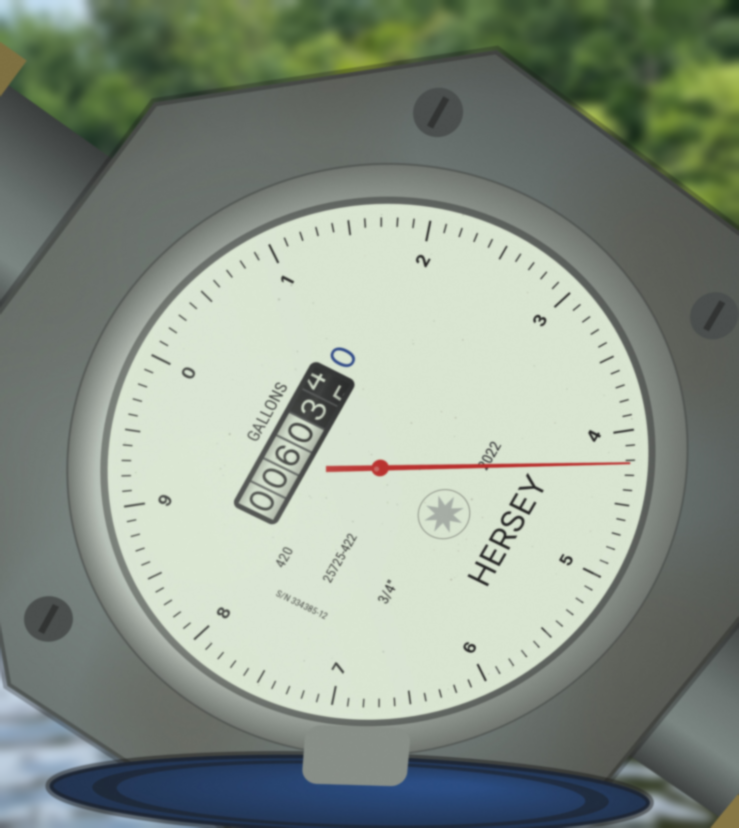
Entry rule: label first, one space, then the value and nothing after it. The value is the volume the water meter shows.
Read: 60344.2 gal
